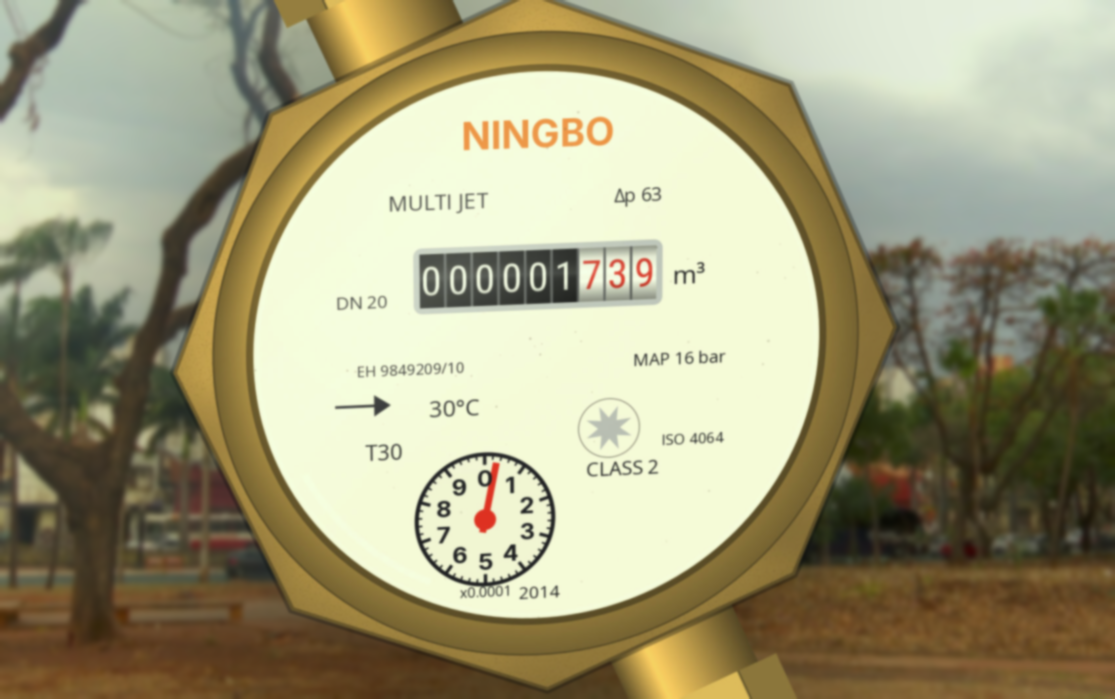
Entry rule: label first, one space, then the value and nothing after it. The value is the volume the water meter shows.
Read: 1.7390 m³
